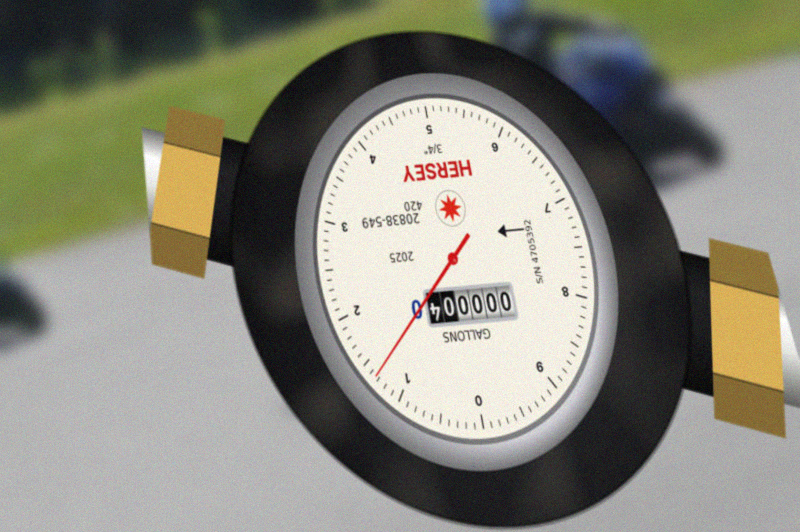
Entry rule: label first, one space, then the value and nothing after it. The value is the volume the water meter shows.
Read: 41.3 gal
